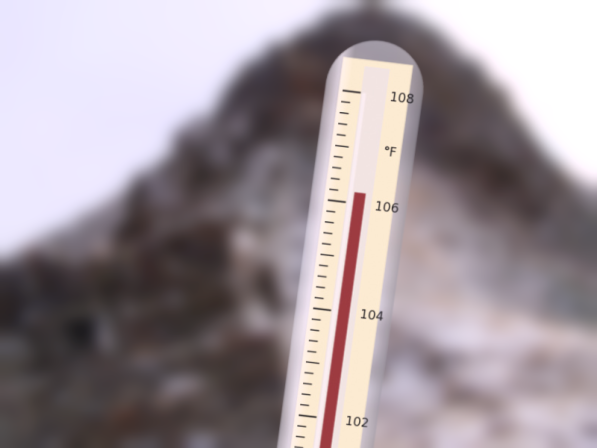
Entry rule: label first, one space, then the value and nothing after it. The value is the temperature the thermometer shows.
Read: 106.2 °F
